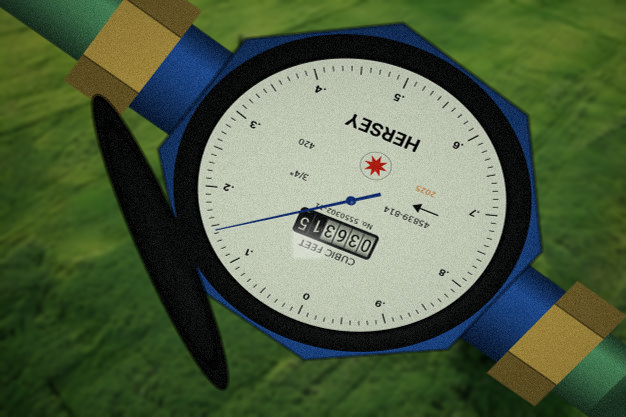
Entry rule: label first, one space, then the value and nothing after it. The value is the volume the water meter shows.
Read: 36315.14 ft³
